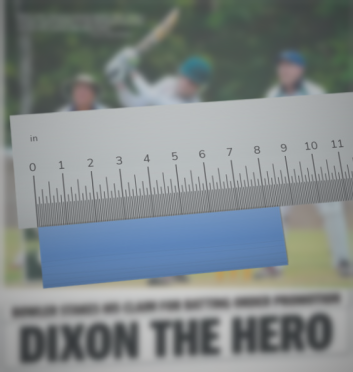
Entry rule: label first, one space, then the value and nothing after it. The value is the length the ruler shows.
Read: 8.5 in
